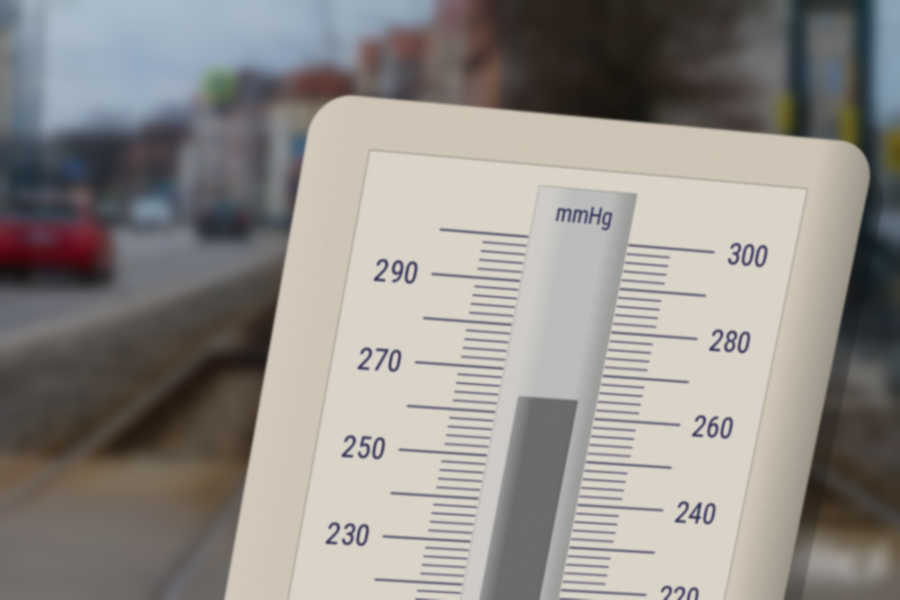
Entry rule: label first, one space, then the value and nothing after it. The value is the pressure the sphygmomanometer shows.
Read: 264 mmHg
